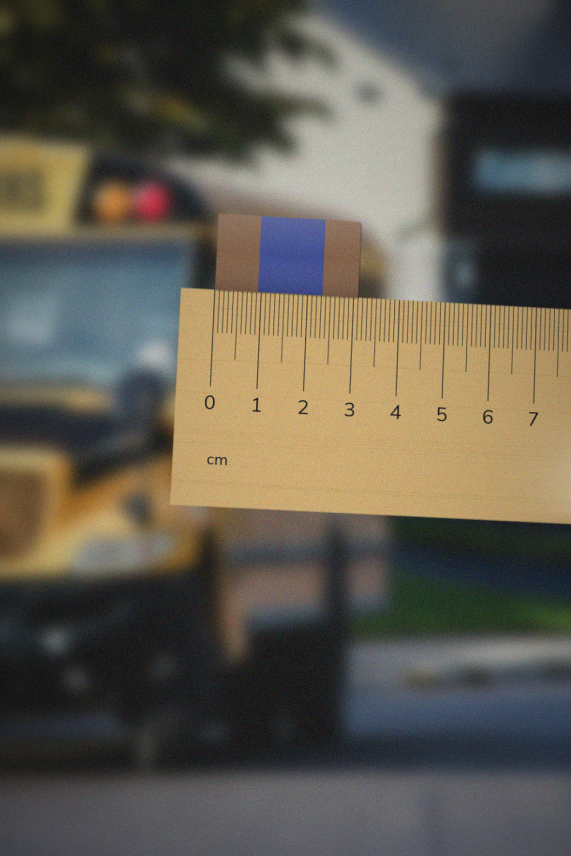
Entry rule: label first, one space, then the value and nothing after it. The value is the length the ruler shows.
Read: 3.1 cm
